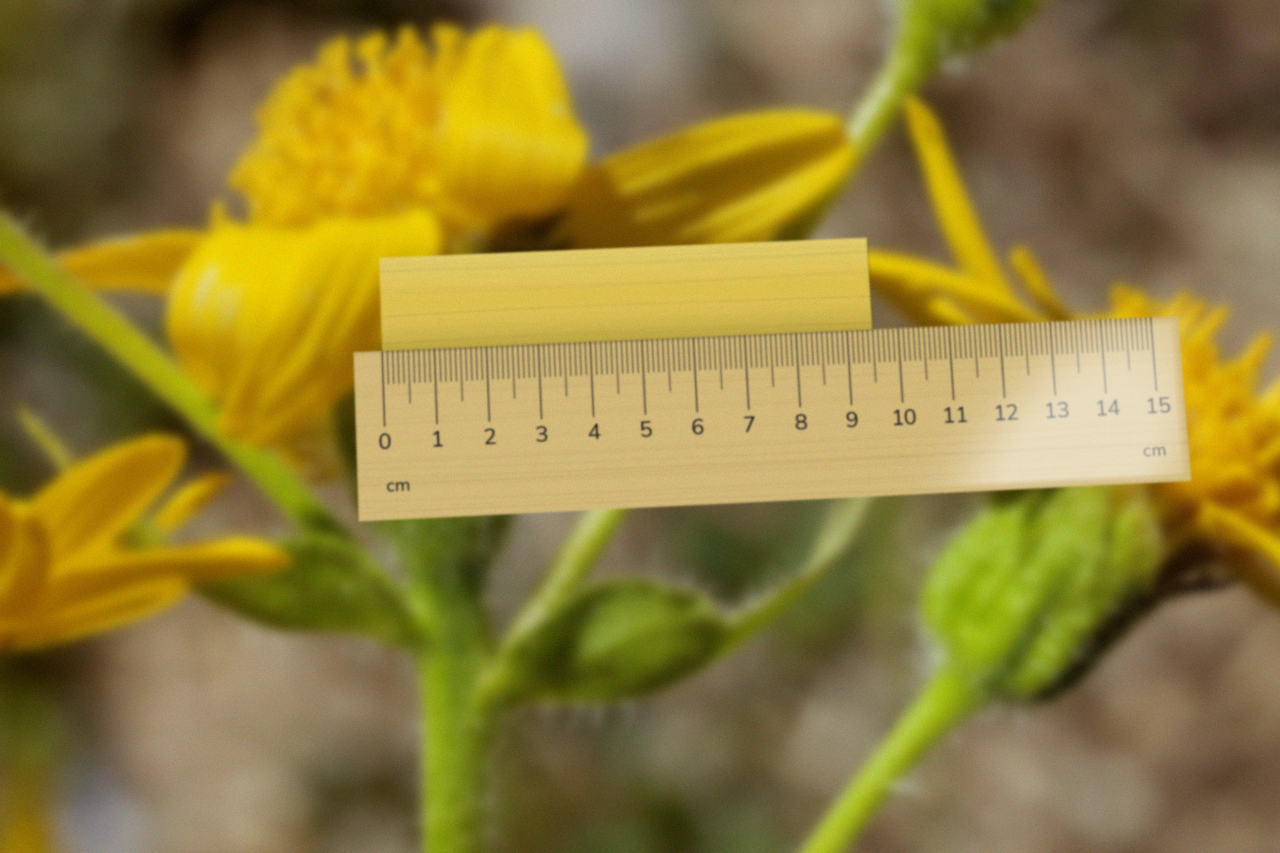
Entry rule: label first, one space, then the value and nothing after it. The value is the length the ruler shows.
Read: 9.5 cm
